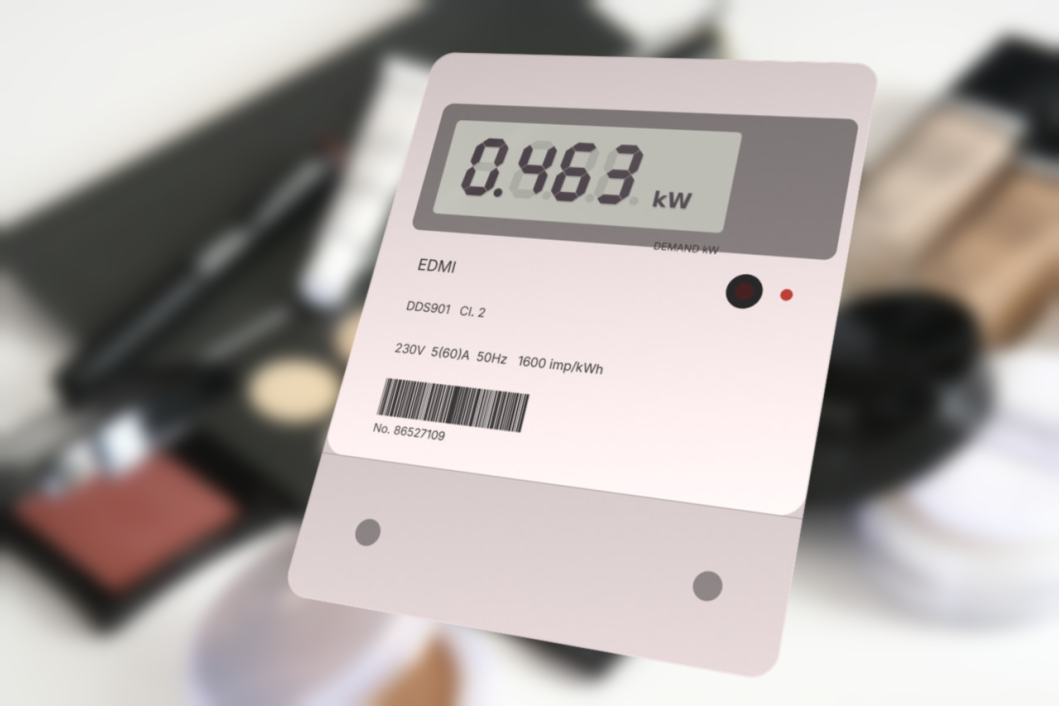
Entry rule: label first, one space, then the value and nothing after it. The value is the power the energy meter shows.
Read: 0.463 kW
